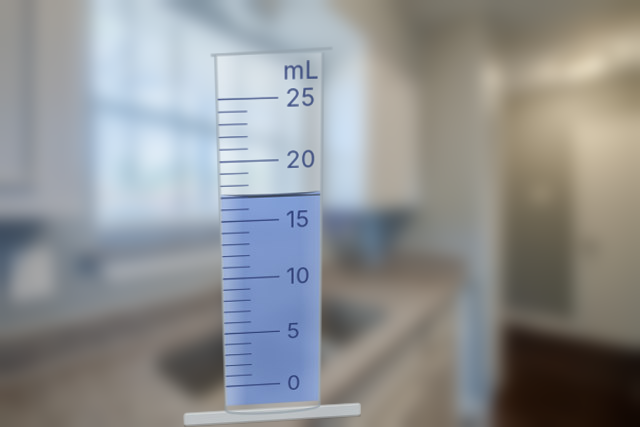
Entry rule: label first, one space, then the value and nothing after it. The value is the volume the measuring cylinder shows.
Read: 17 mL
